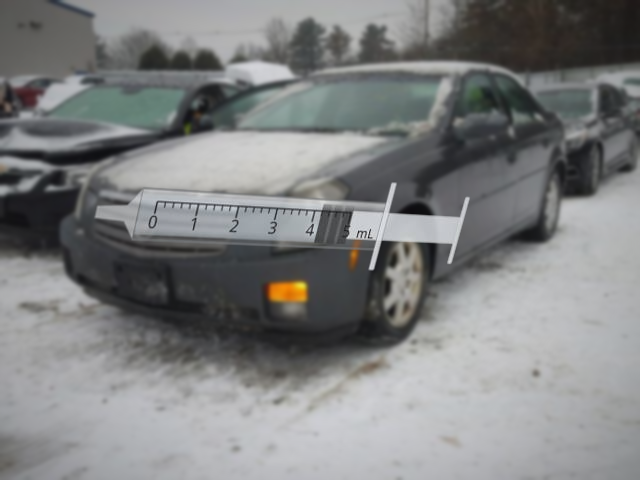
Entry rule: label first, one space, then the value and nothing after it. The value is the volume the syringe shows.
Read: 4.2 mL
